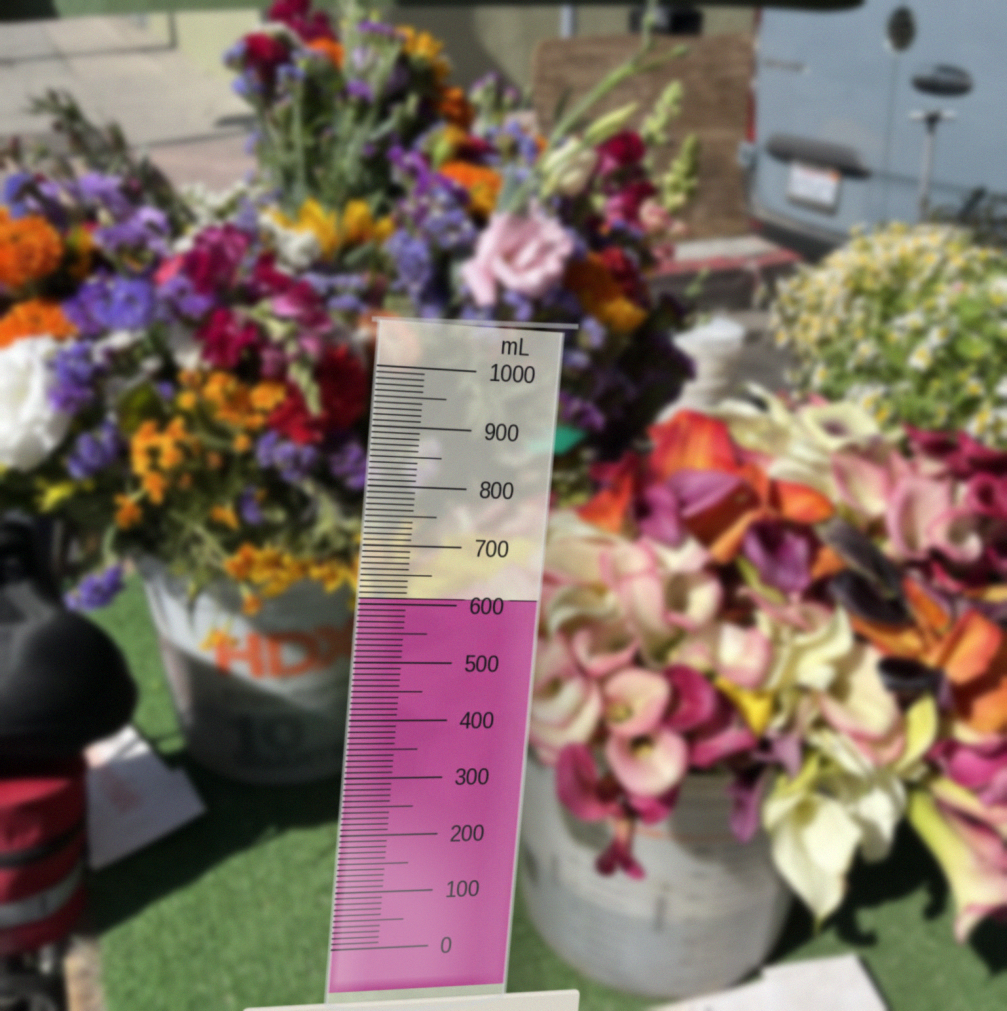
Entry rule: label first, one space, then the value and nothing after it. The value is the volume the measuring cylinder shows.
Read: 610 mL
